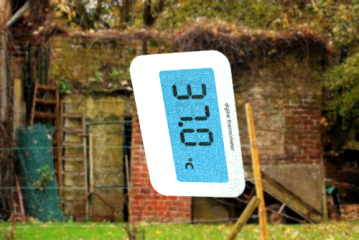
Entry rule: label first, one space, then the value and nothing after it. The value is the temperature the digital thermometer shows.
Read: 37.0 °C
